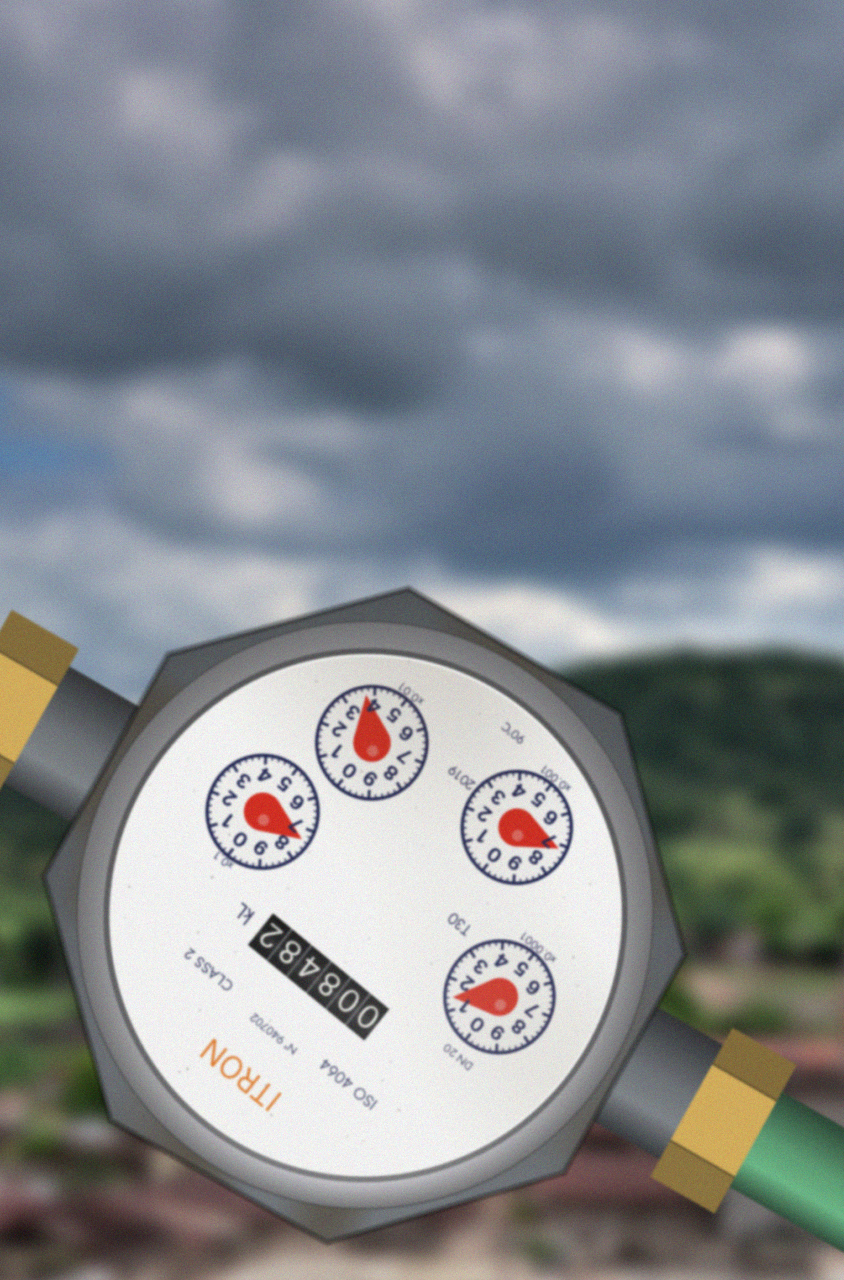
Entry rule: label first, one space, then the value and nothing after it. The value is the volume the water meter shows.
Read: 8482.7371 kL
